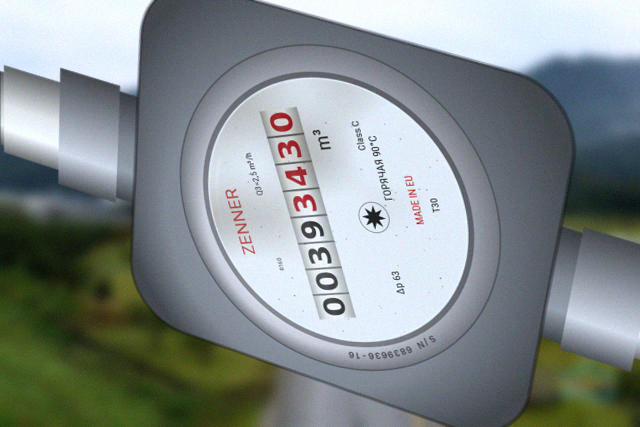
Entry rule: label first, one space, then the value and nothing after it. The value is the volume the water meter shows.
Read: 39.3430 m³
